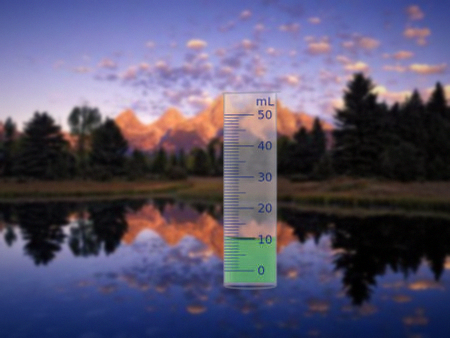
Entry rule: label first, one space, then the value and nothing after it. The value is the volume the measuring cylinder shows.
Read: 10 mL
